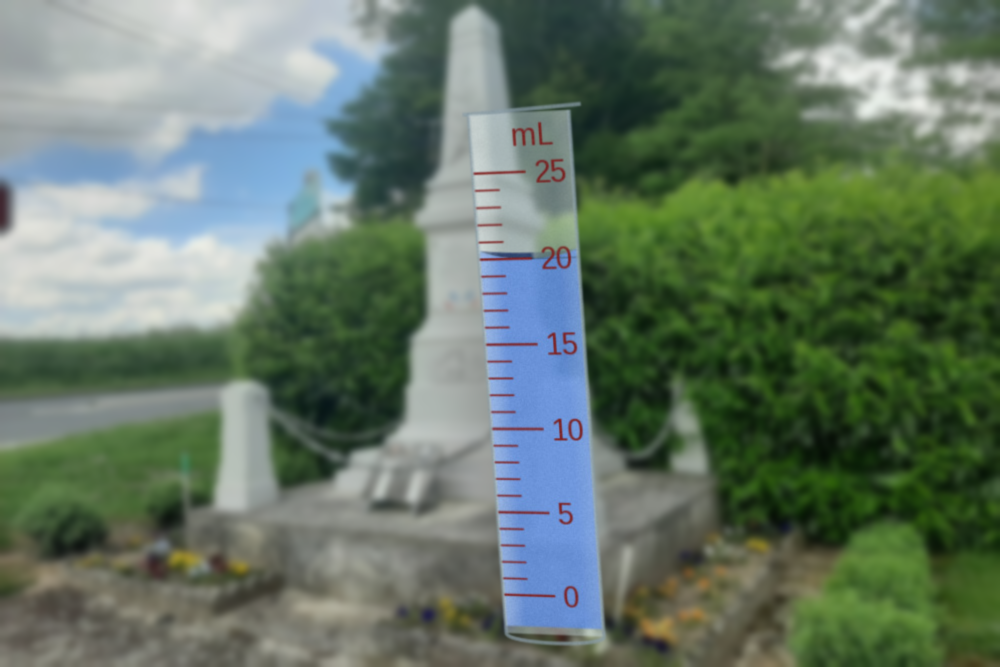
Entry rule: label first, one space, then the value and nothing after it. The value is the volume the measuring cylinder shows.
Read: 20 mL
